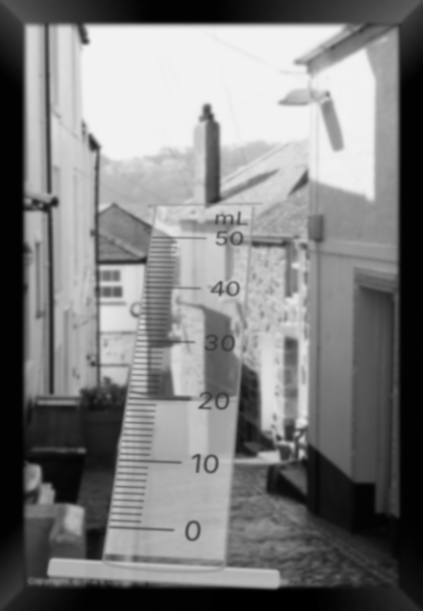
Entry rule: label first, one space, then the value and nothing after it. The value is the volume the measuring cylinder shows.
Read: 20 mL
